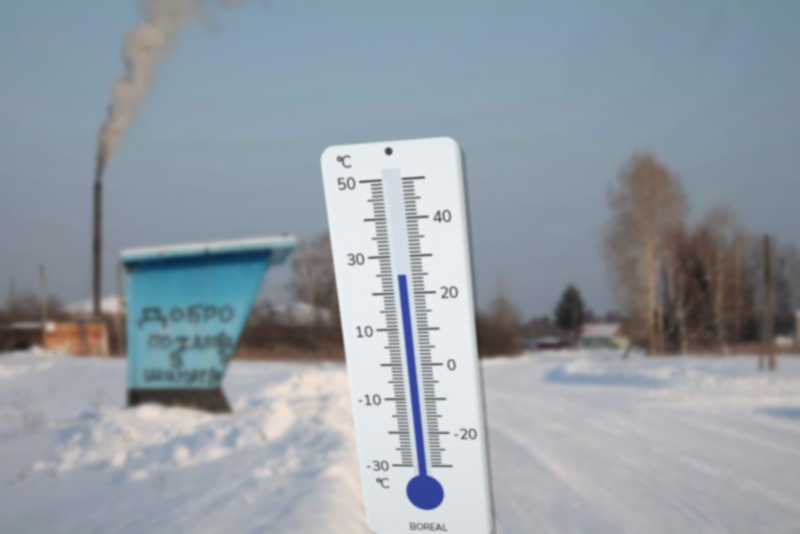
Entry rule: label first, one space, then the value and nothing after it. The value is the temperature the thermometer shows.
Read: 25 °C
